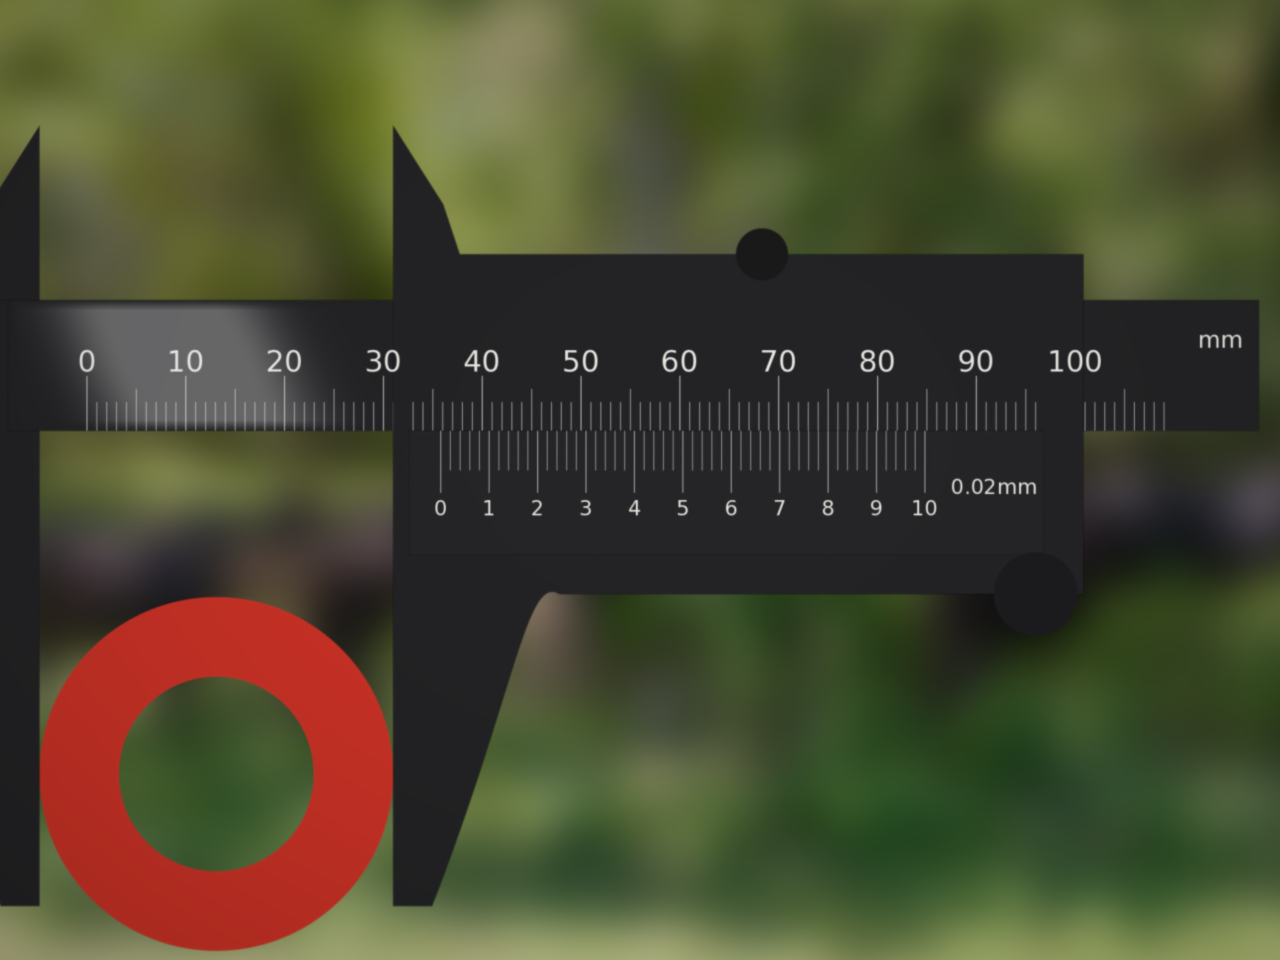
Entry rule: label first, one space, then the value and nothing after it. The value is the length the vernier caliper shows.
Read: 35.8 mm
